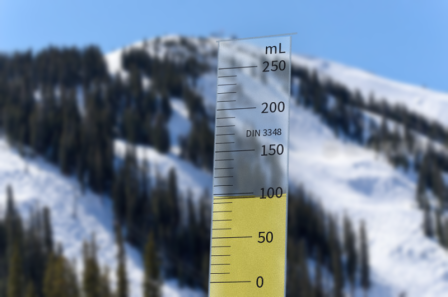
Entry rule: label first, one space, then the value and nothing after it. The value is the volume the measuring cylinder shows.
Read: 95 mL
